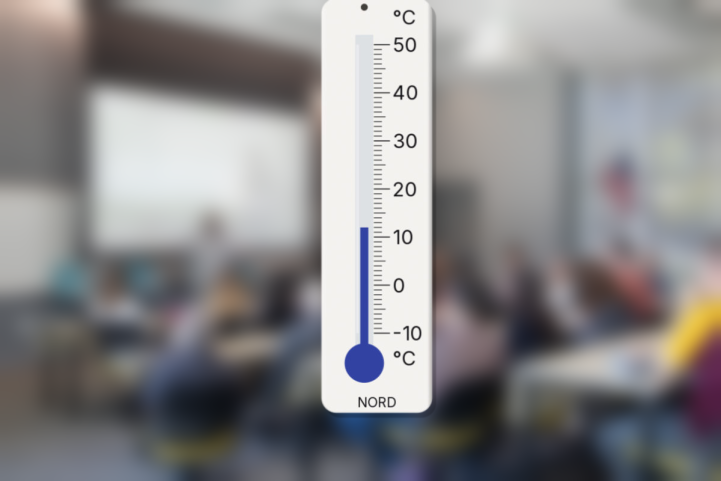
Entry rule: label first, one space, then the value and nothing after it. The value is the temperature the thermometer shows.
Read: 12 °C
